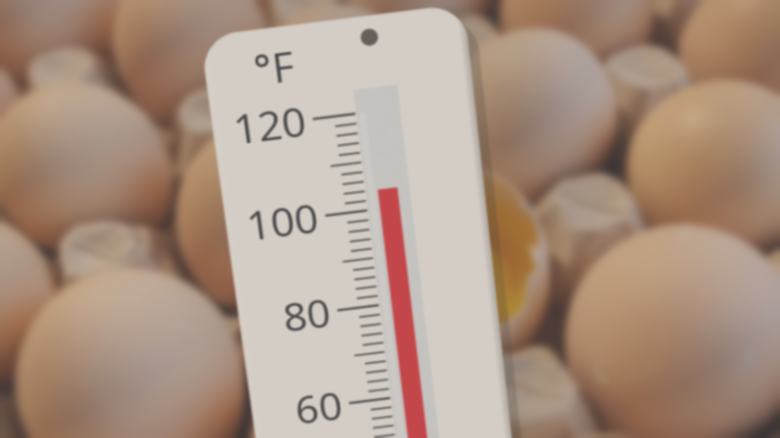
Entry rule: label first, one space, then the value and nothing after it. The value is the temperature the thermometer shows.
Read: 104 °F
